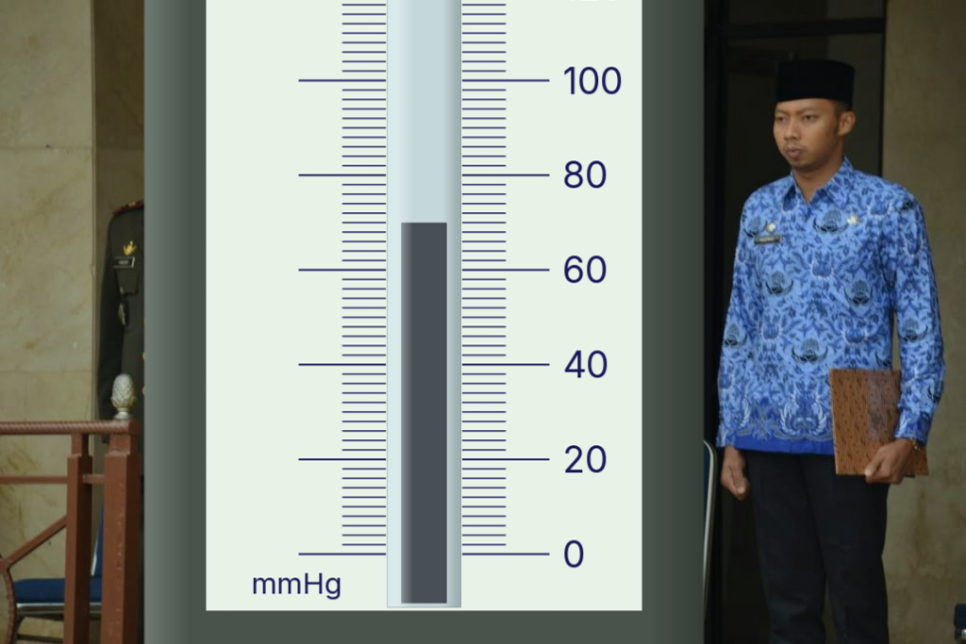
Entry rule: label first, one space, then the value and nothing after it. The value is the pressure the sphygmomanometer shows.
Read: 70 mmHg
